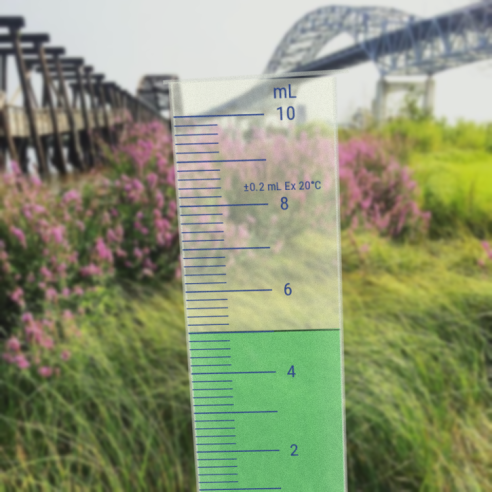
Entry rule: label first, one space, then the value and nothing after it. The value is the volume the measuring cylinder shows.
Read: 5 mL
